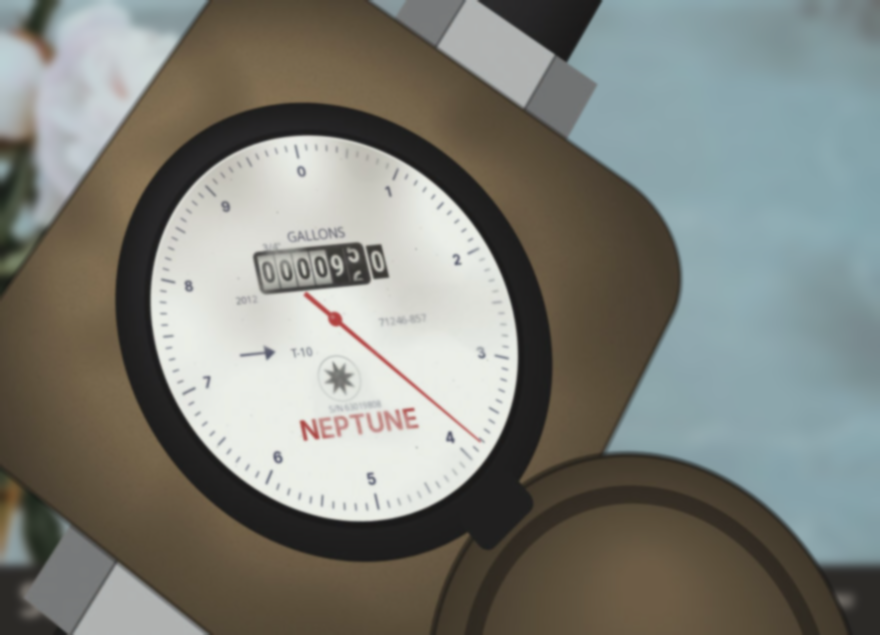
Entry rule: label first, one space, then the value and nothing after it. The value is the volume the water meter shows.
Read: 953.8 gal
